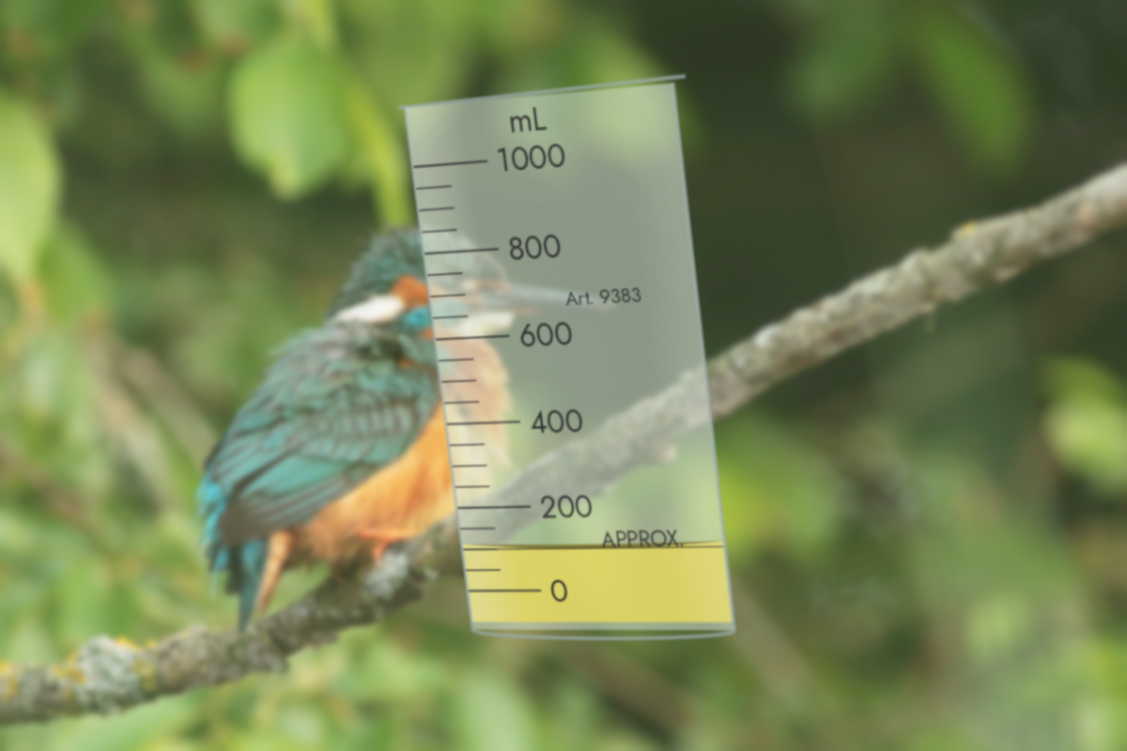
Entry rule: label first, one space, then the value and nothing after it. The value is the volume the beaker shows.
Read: 100 mL
